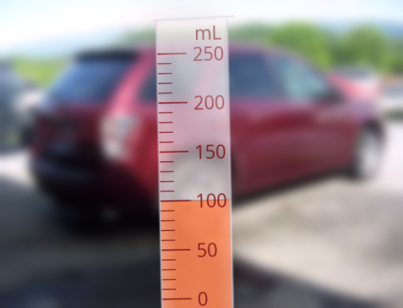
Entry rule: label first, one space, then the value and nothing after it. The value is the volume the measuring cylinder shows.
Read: 100 mL
